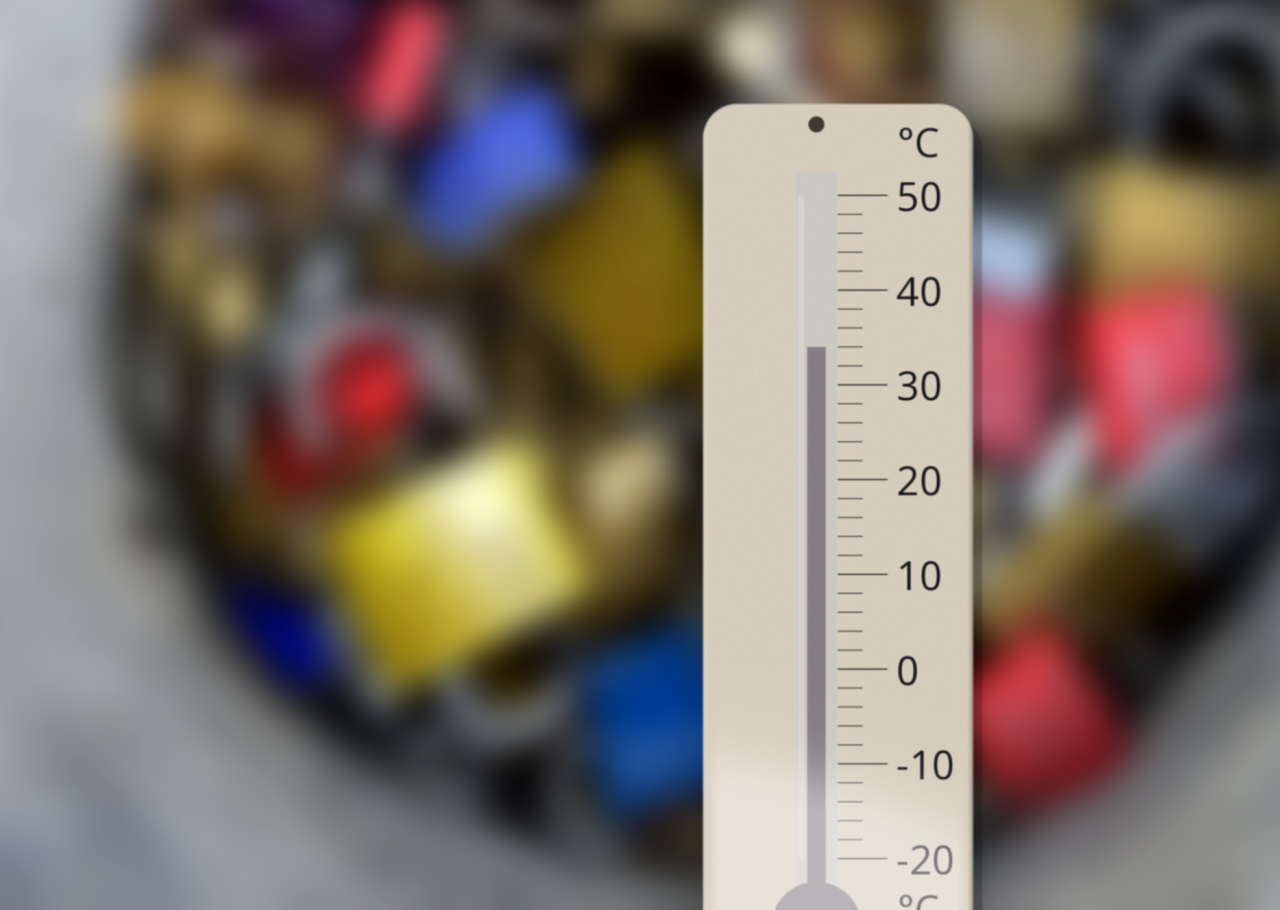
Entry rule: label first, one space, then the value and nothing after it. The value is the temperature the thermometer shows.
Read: 34 °C
